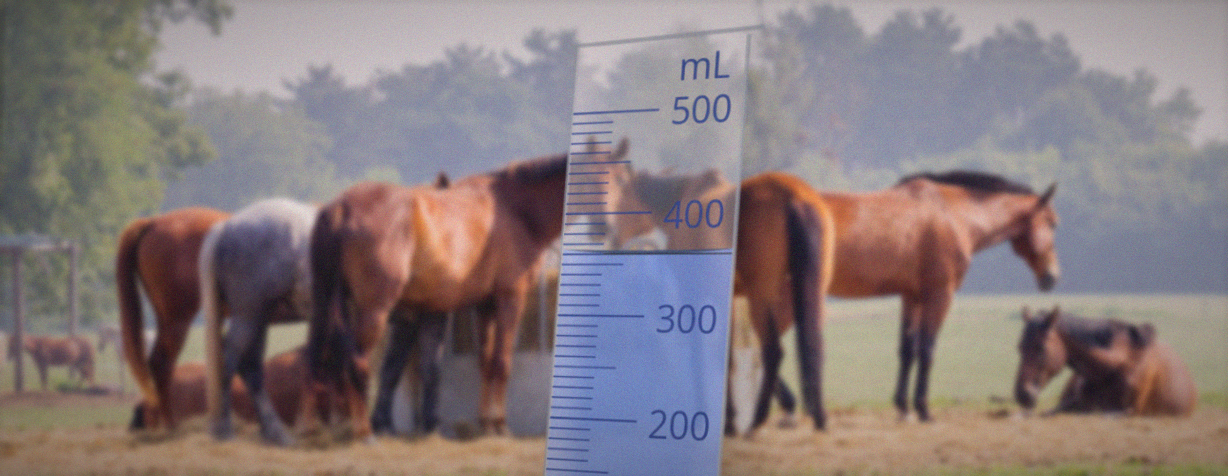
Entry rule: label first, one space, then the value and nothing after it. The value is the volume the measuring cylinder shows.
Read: 360 mL
